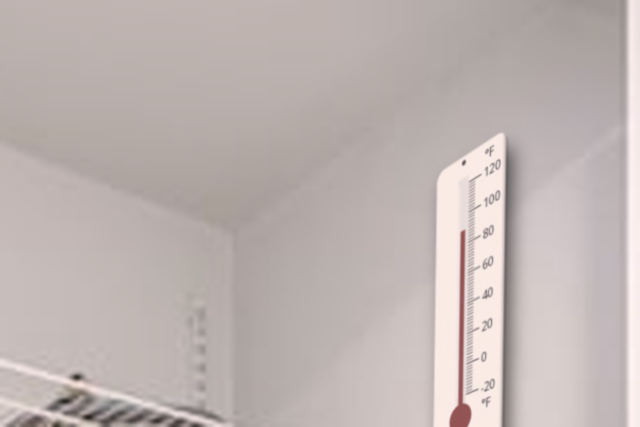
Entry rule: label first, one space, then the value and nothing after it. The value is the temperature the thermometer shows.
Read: 90 °F
